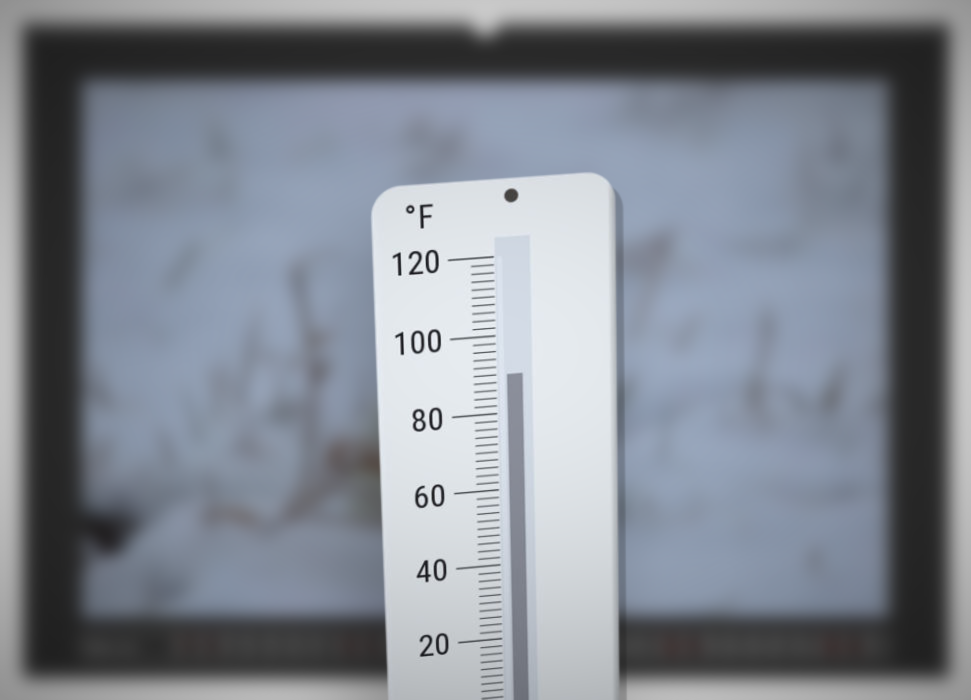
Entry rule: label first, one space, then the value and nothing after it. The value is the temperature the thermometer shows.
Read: 90 °F
